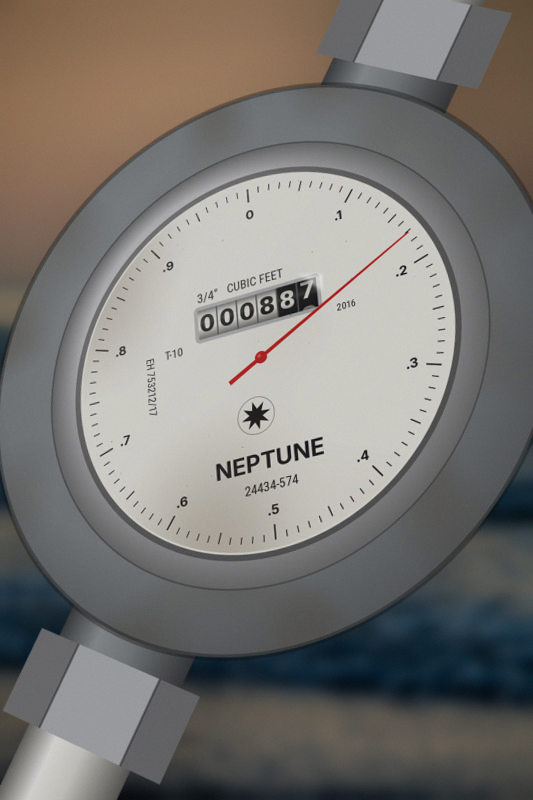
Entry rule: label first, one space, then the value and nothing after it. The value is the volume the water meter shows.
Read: 887.17 ft³
